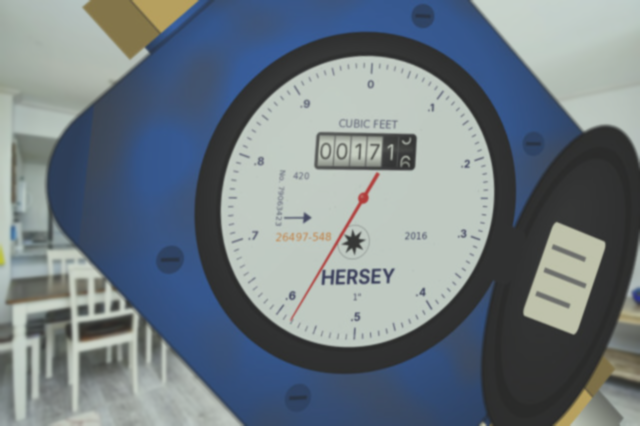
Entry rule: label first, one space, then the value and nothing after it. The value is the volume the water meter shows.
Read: 1715.58 ft³
